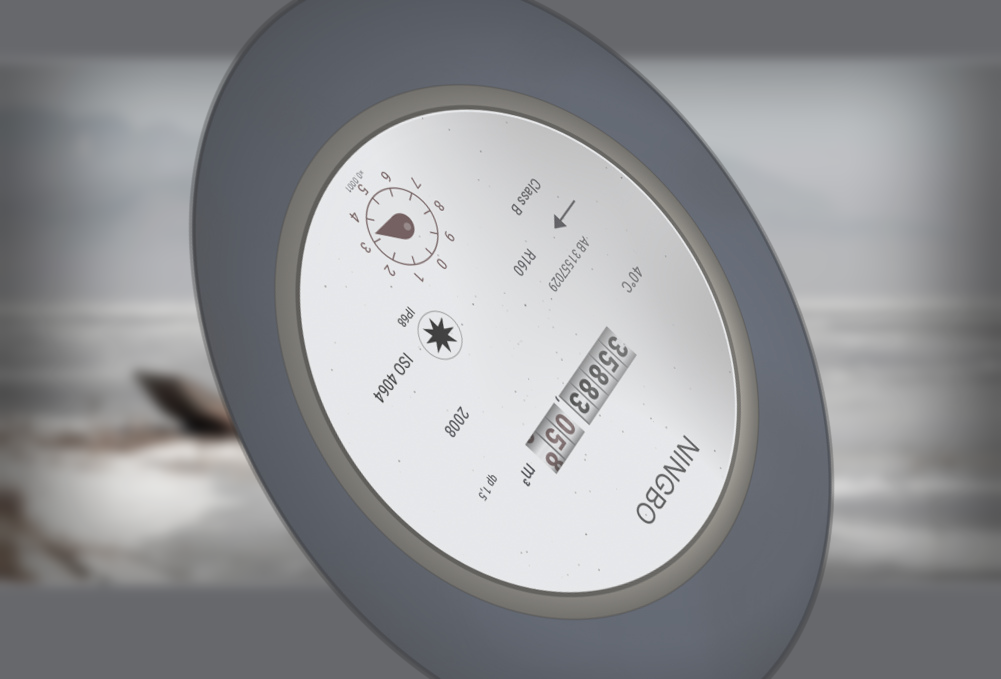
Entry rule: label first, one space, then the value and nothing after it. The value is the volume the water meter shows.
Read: 35883.0583 m³
